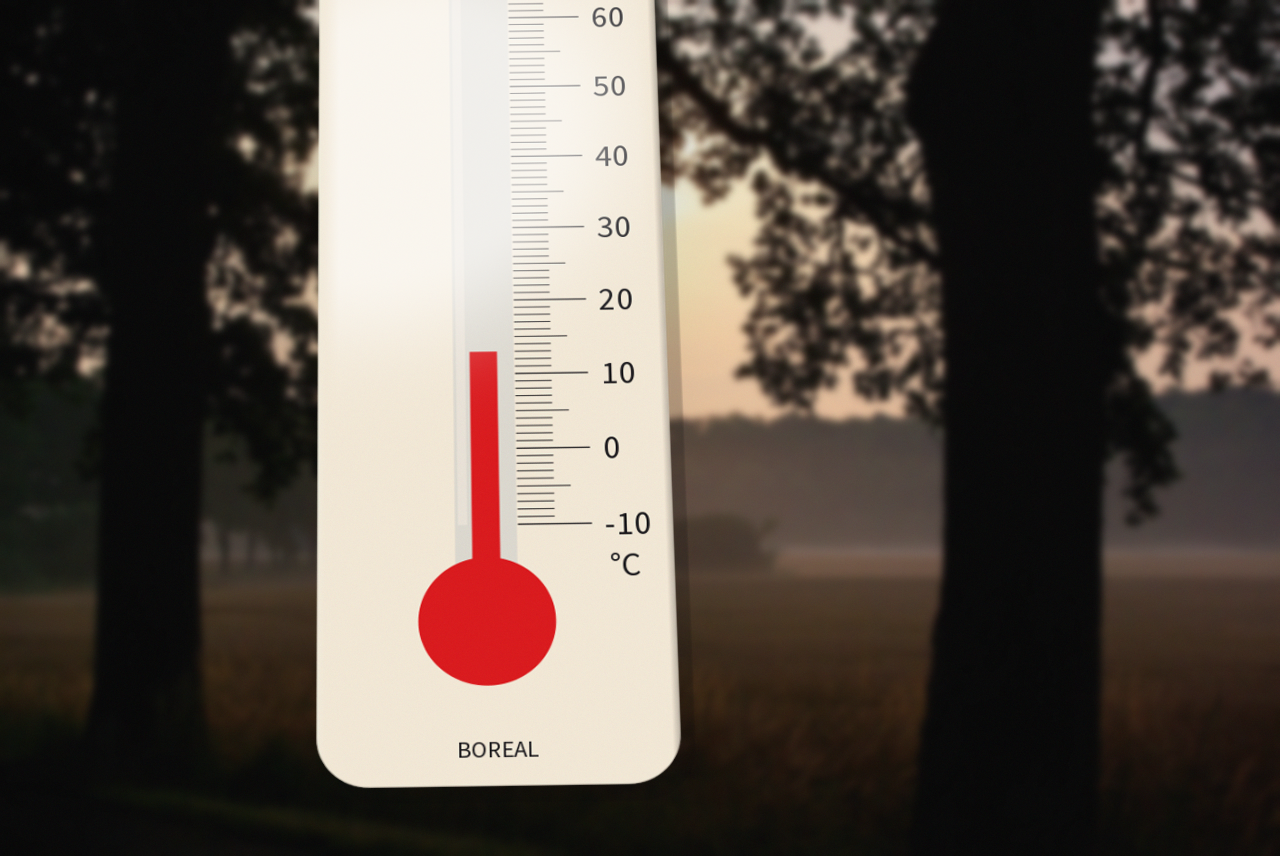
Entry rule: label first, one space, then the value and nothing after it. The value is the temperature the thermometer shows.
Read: 13 °C
